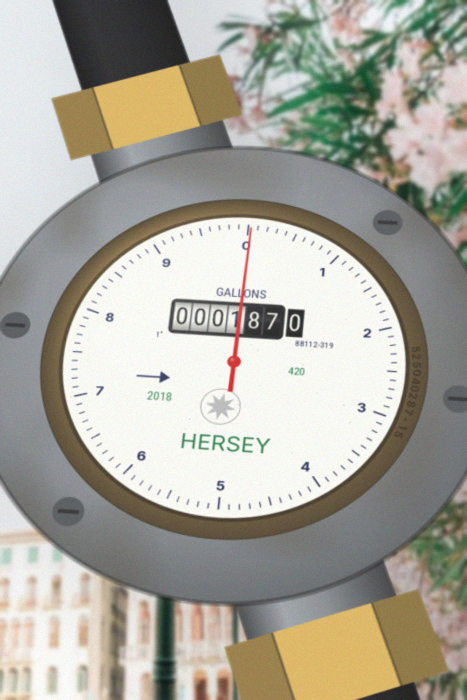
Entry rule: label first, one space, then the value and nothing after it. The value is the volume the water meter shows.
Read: 1870.0 gal
